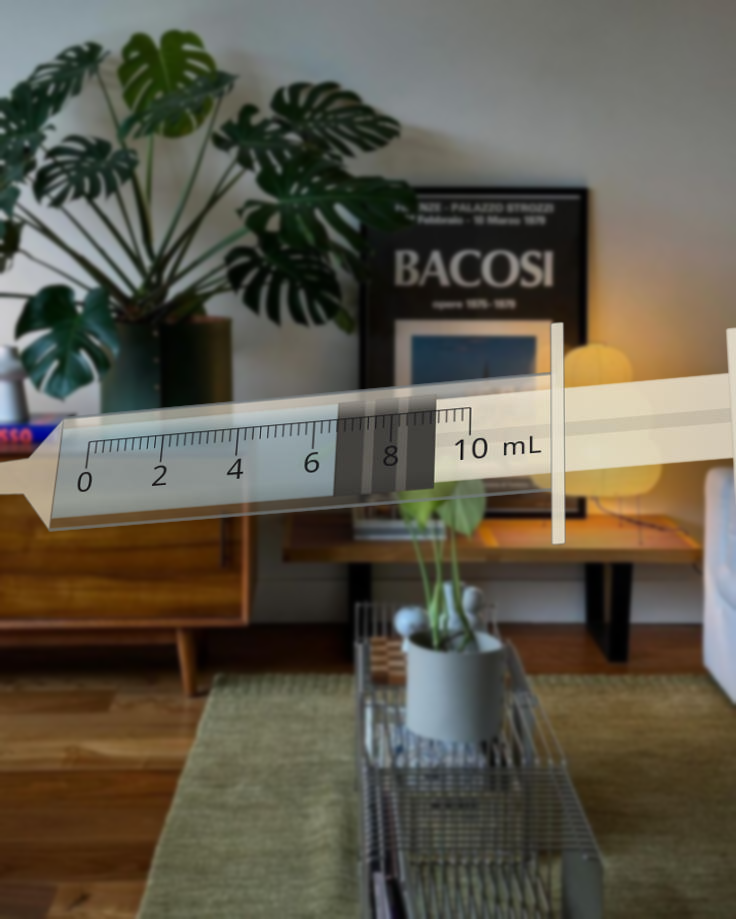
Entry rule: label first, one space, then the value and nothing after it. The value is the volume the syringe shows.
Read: 6.6 mL
